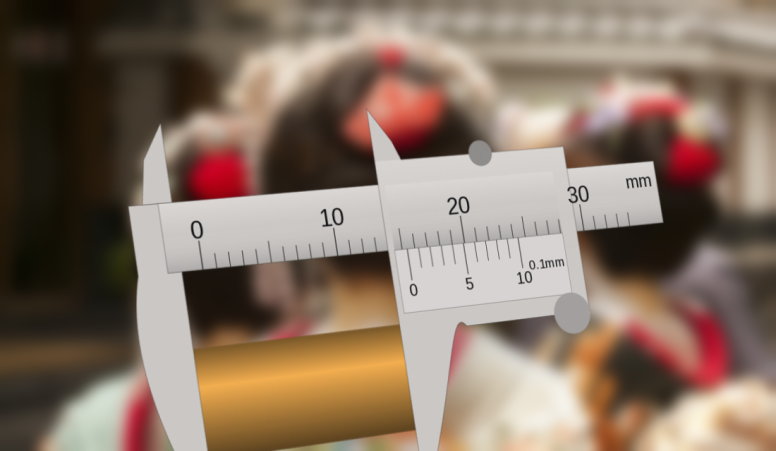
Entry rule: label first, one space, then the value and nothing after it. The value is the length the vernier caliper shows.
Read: 15.4 mm
